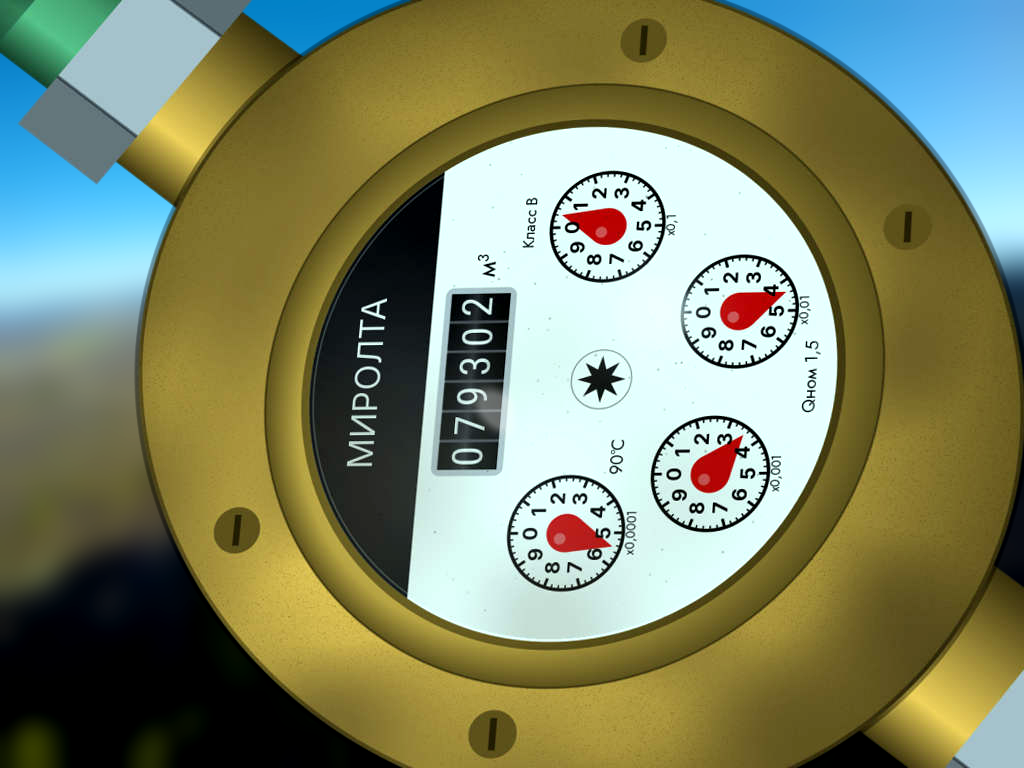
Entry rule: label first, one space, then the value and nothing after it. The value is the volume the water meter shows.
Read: 79302.0435 m³
